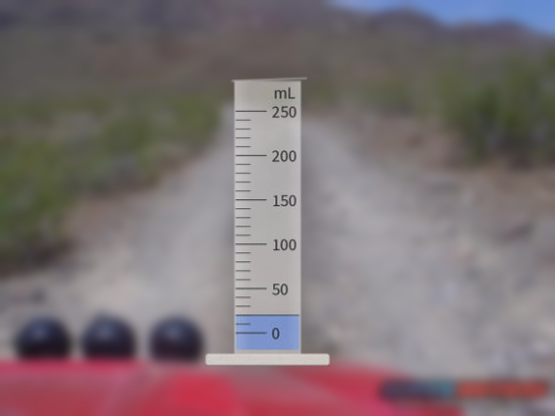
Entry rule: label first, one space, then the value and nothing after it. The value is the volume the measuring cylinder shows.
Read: 20 mL
